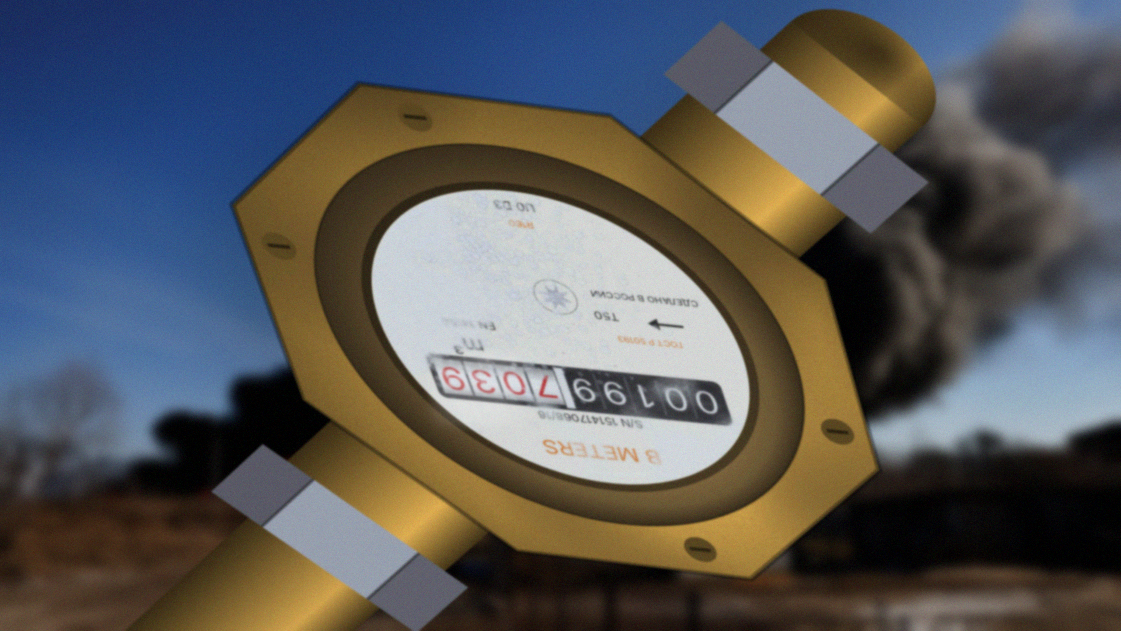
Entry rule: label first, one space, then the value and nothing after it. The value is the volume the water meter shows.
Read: 199.7039 m³
